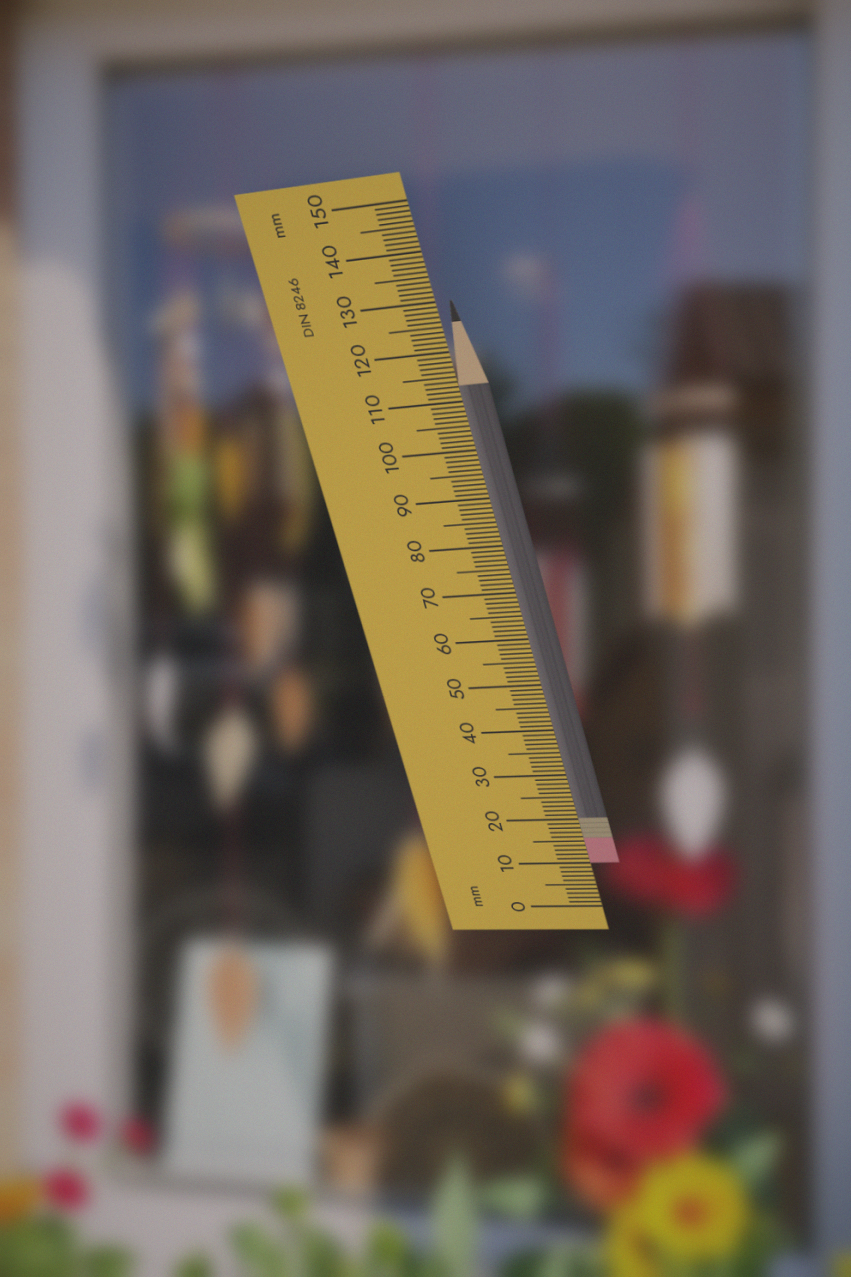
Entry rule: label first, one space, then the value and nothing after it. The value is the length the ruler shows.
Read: 120 mm
